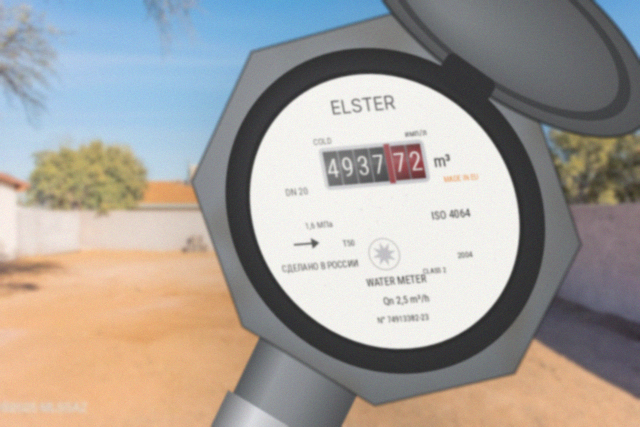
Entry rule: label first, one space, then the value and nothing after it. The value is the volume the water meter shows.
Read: 4937.72 m³
